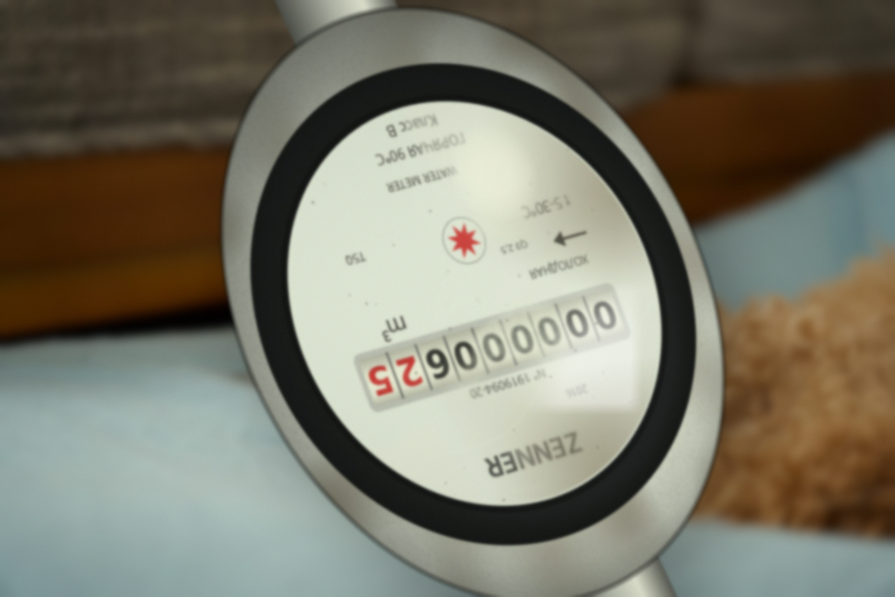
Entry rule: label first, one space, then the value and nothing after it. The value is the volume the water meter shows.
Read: 6.25 m³
